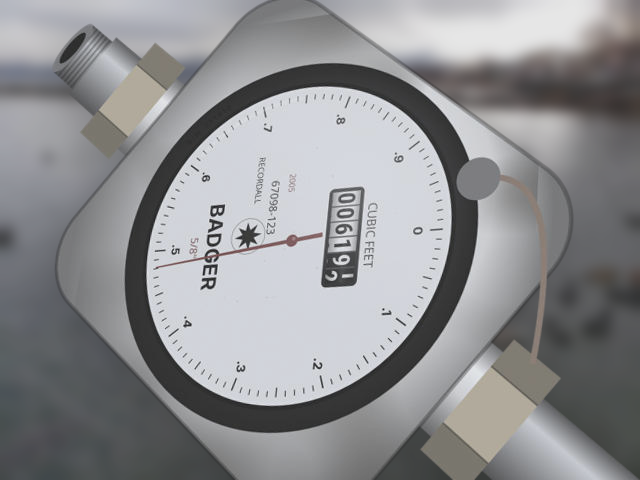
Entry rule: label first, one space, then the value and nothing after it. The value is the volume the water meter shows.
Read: 6191.48 ft³
